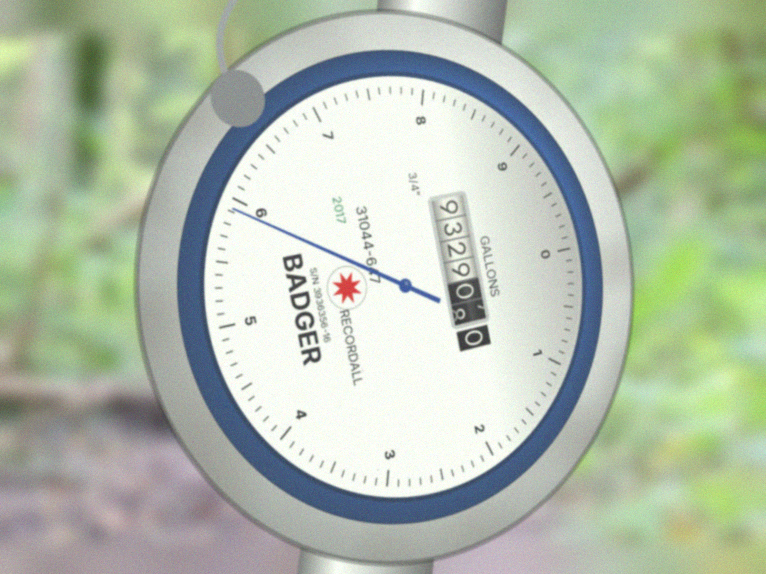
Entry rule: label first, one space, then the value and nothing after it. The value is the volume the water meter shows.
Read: 9329075.9 gal
